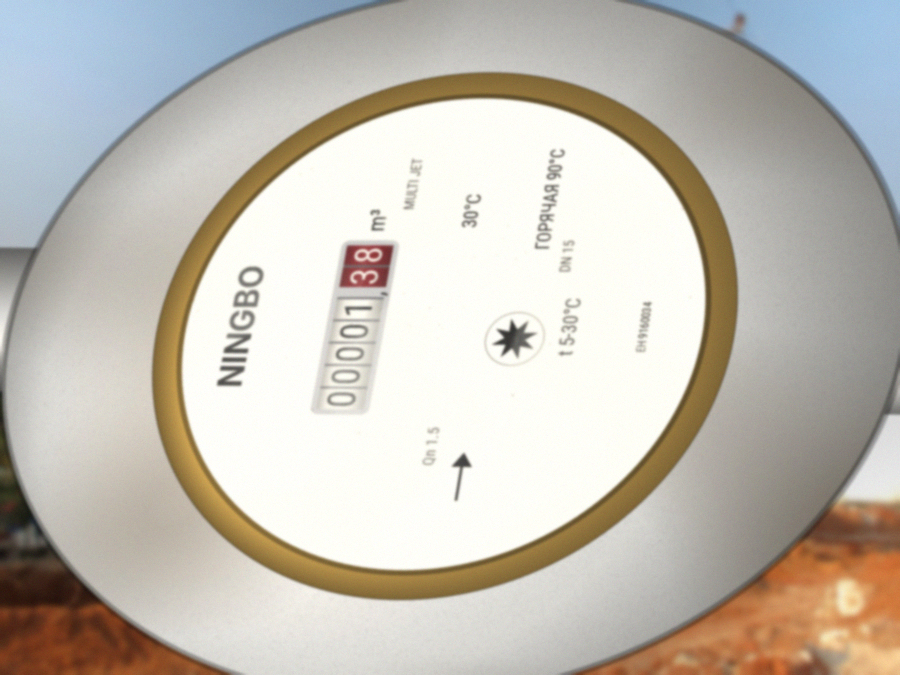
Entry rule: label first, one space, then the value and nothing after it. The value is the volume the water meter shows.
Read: 1.38 m³
